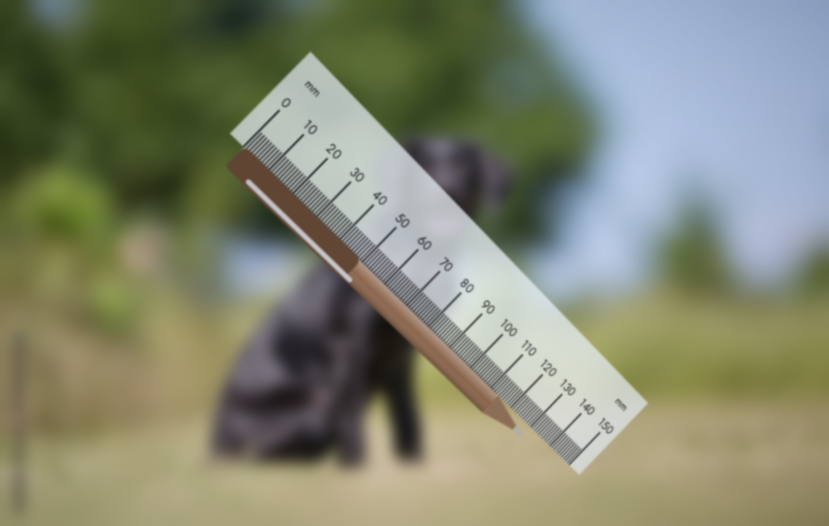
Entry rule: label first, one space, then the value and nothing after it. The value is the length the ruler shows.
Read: 130 mm
